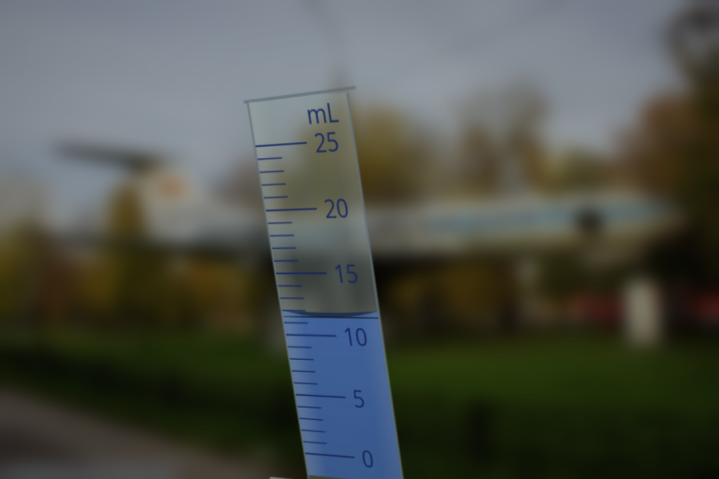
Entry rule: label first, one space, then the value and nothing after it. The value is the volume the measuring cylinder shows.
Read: 11.5 mL
